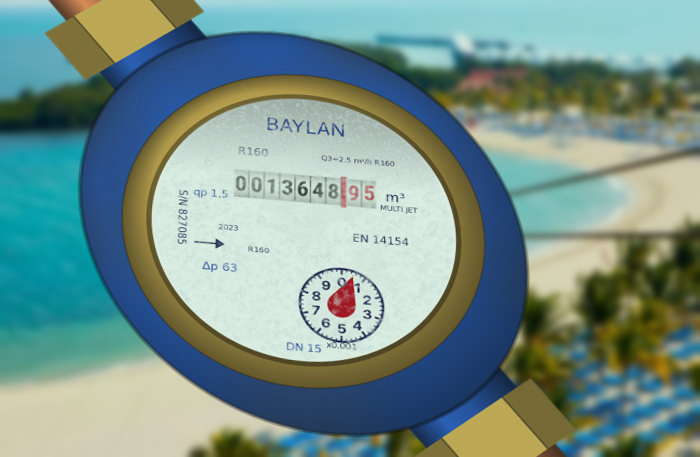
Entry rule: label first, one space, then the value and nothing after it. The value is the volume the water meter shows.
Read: 13648.950 m³
